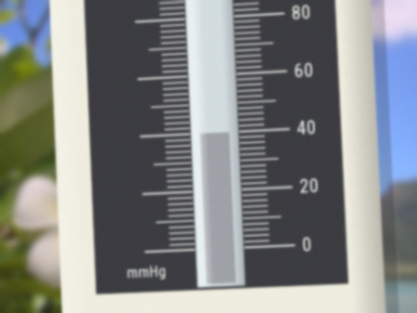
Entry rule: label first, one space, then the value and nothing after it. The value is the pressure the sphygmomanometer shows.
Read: 40 mmHg
